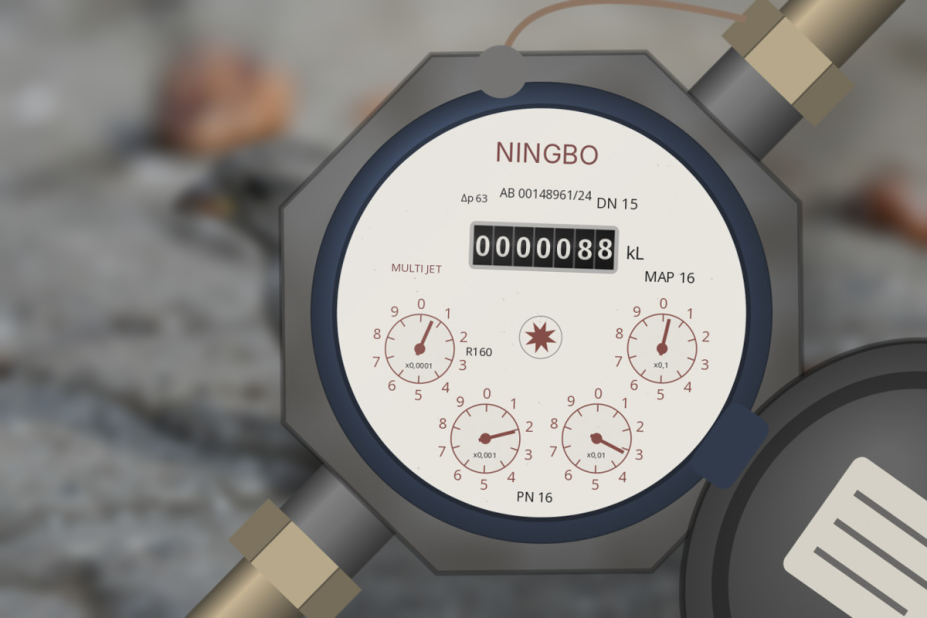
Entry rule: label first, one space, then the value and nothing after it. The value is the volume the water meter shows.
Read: 88.0320 kL
